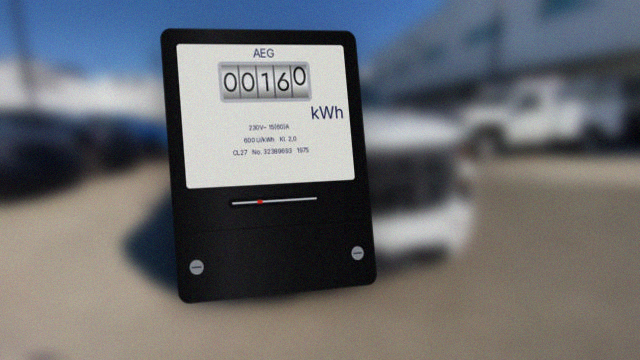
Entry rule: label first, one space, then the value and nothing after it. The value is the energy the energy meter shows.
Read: 160 kWh
